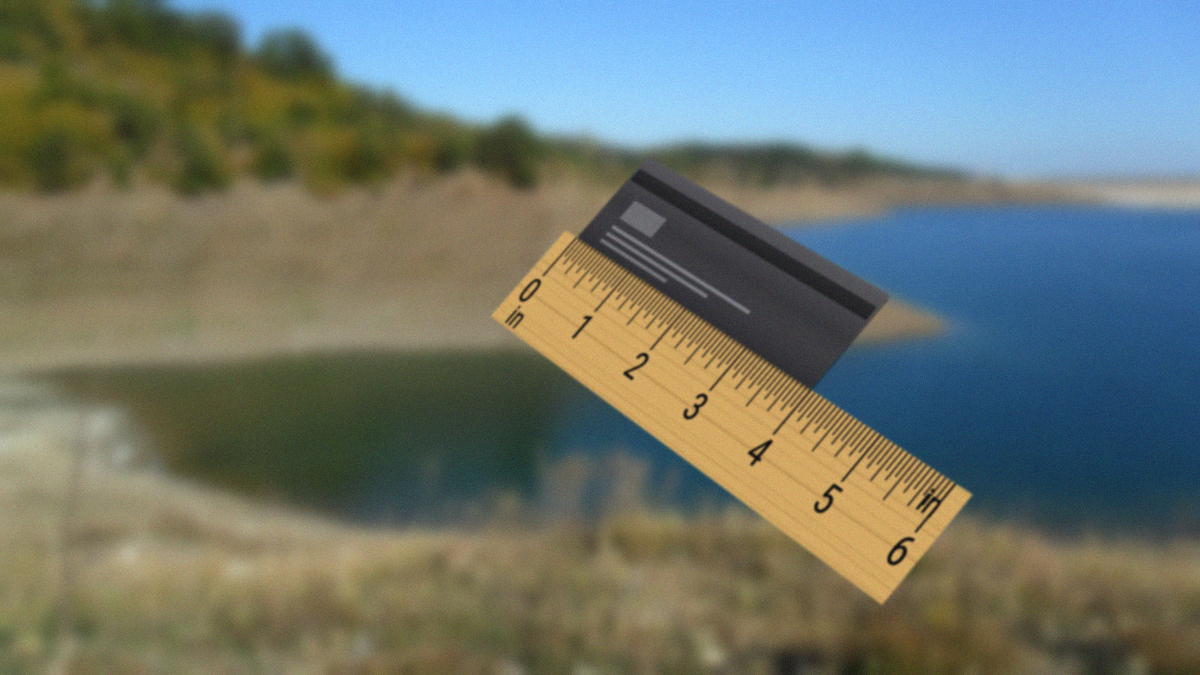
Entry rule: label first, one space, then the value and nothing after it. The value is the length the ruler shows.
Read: 4 in
